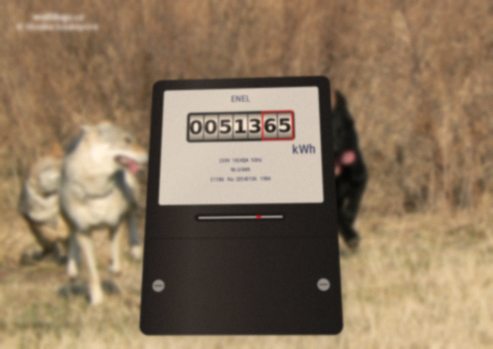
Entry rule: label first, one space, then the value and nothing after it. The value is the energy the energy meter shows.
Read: 513.65 kWh
